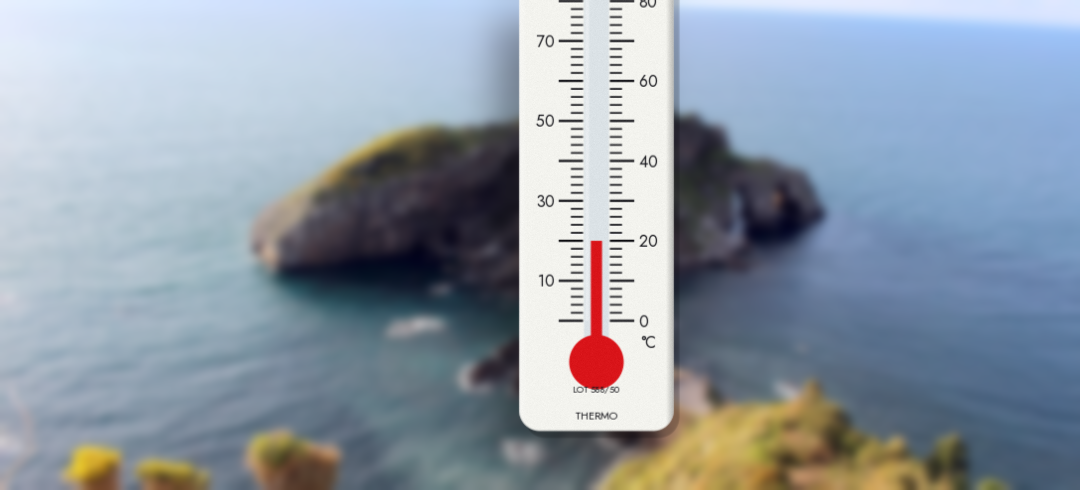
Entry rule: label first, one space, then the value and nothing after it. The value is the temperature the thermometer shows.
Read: 20 °C
